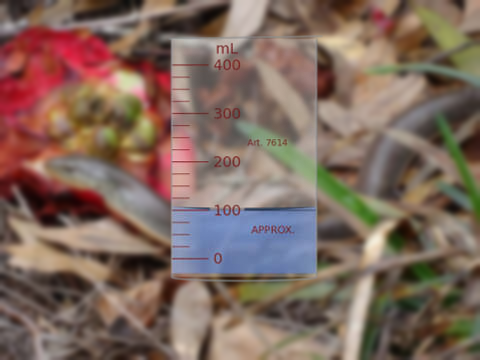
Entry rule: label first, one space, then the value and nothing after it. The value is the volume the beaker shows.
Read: 100 mL
